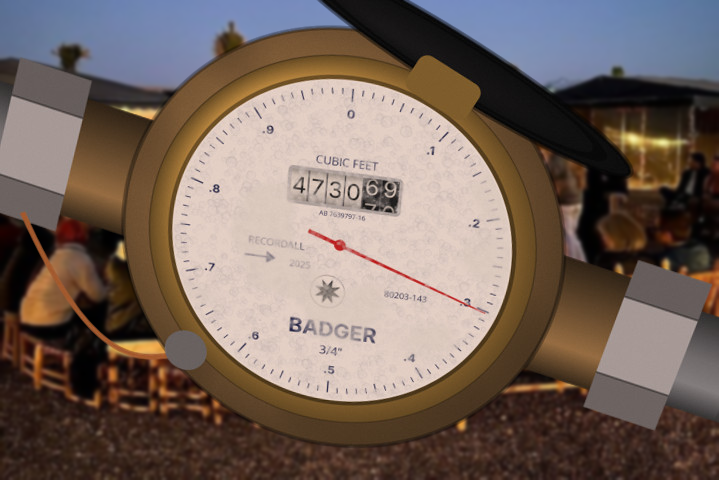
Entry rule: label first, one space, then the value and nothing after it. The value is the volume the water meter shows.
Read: 473069.30 ft³
